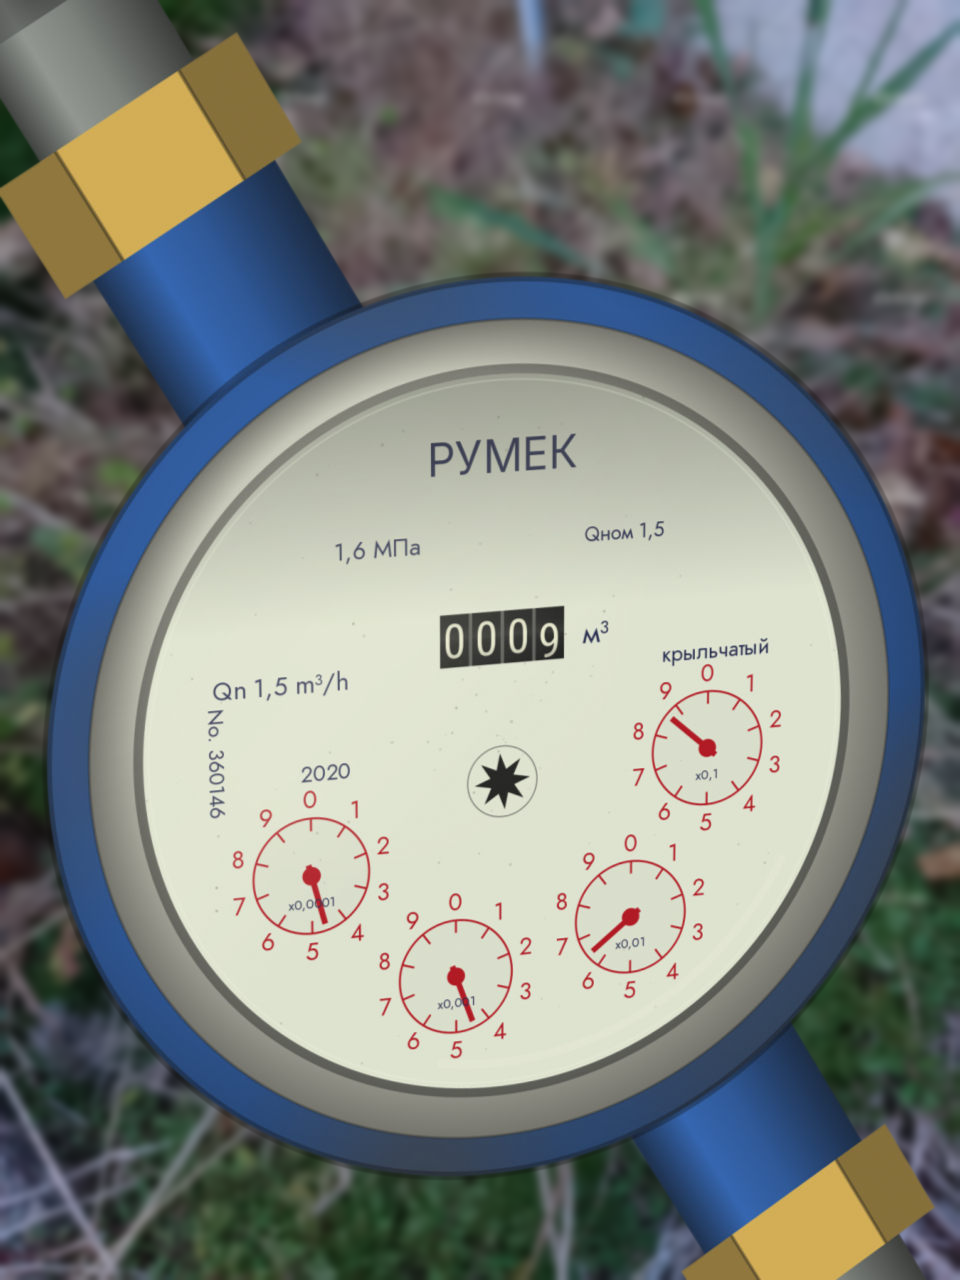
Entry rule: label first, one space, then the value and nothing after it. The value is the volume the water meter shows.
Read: 8.8644 m³
